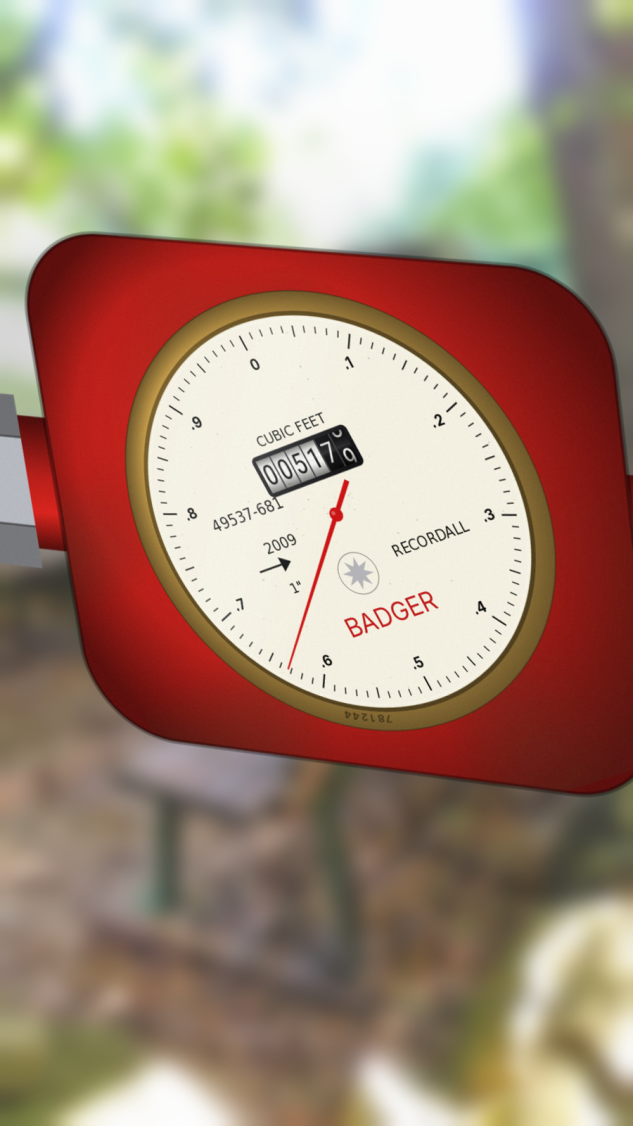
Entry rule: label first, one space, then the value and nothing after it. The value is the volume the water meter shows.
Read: 5178.63 ft³
